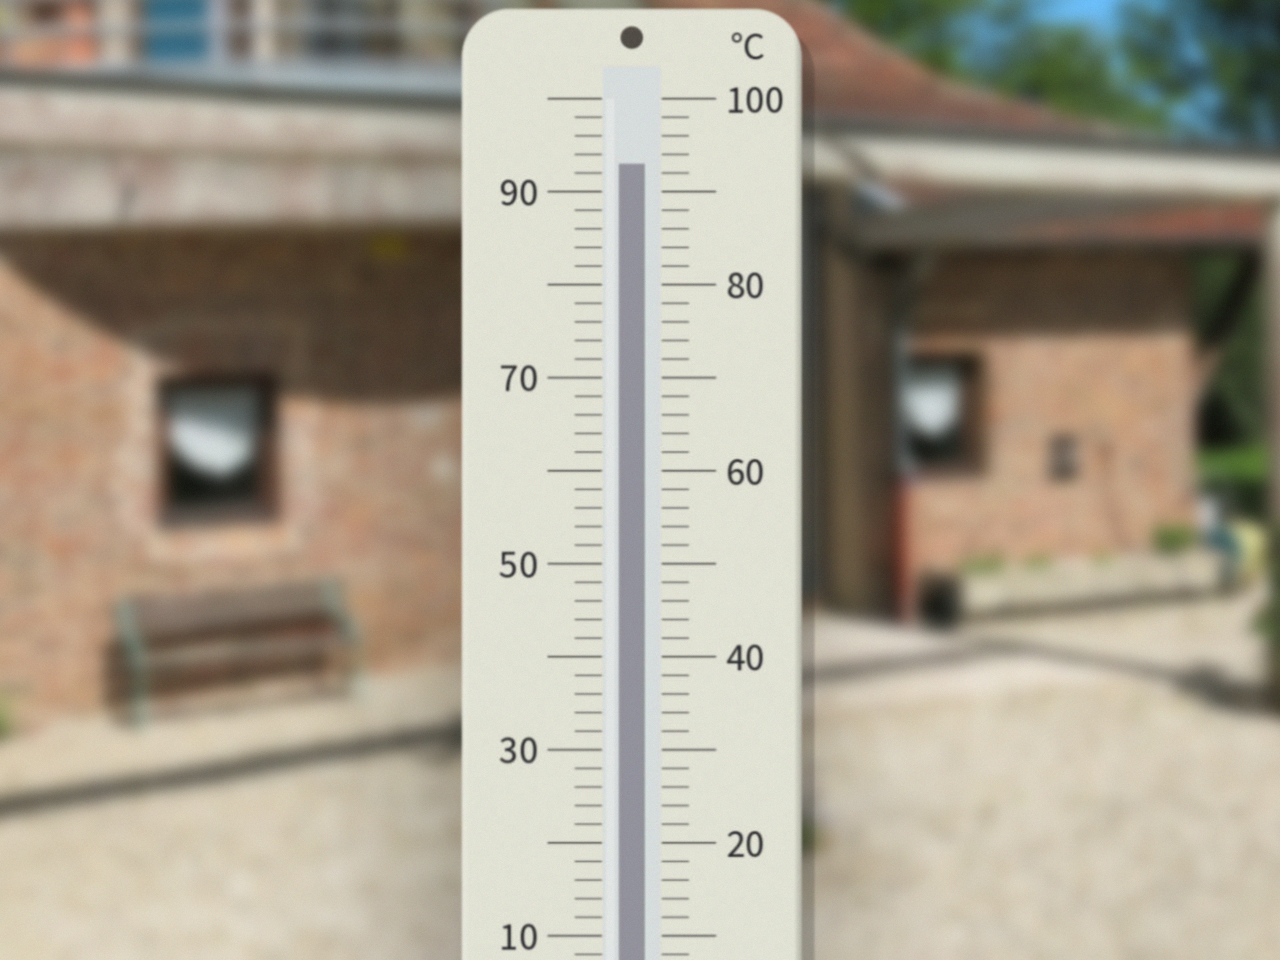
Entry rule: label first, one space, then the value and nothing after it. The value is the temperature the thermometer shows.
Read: 93 °C
